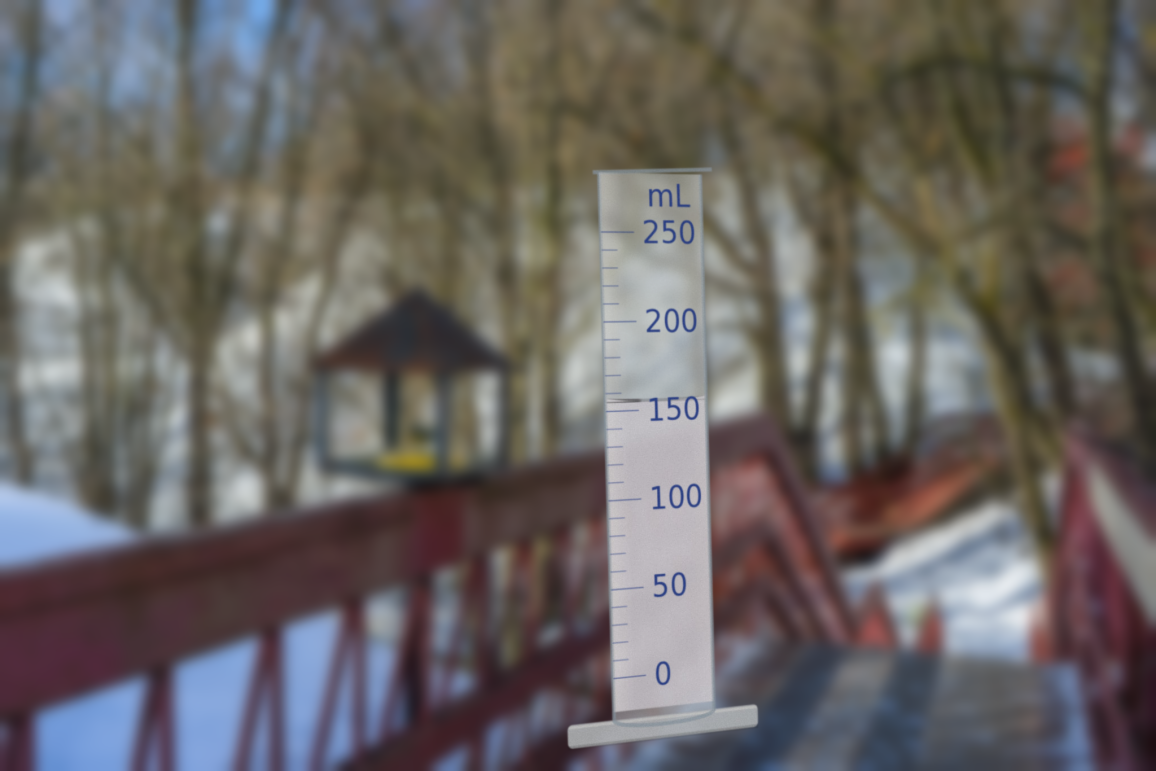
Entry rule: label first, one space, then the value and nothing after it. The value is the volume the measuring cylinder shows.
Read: 155 mL
